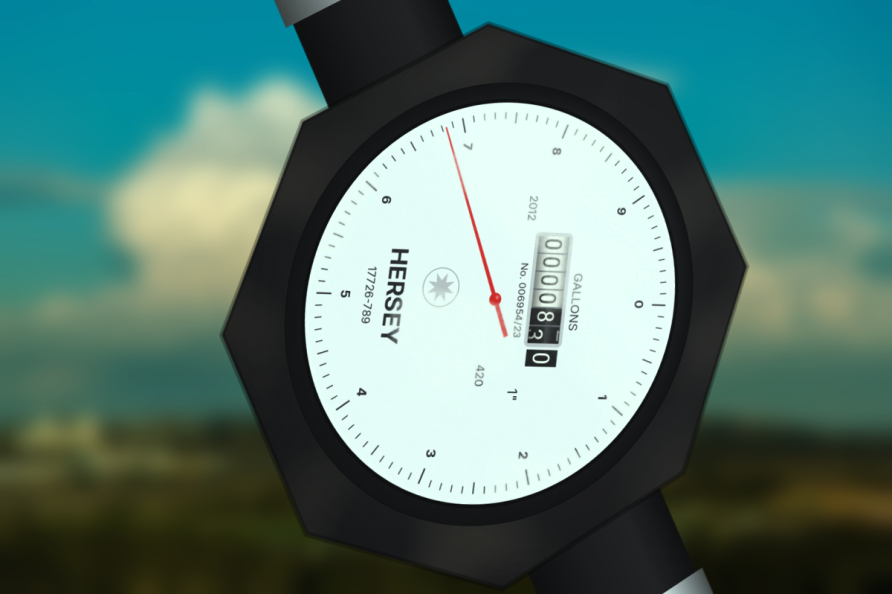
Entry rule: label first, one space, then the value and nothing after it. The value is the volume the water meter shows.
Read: 826.8 gal
